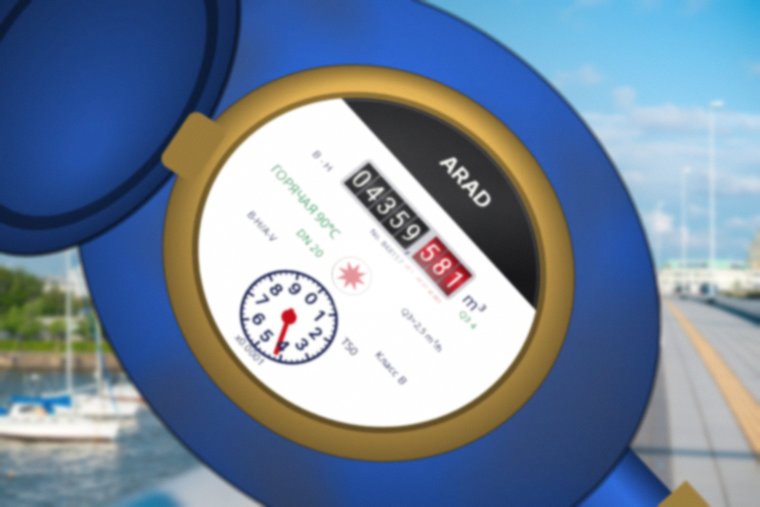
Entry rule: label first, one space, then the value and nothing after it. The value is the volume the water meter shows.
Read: 4359.5814 m³
